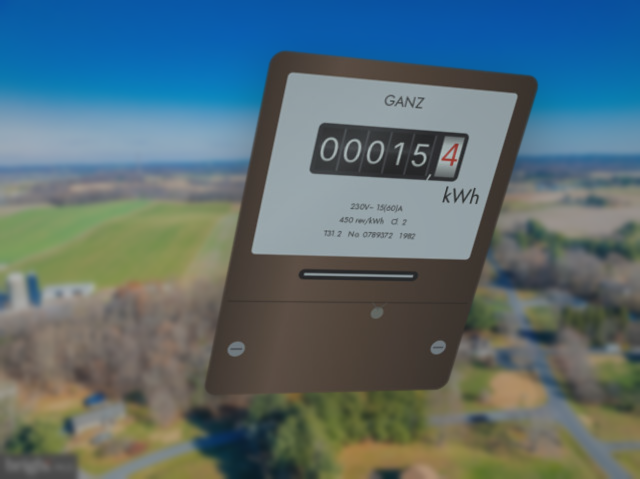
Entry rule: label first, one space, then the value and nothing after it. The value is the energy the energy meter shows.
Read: 15.4 kWh
